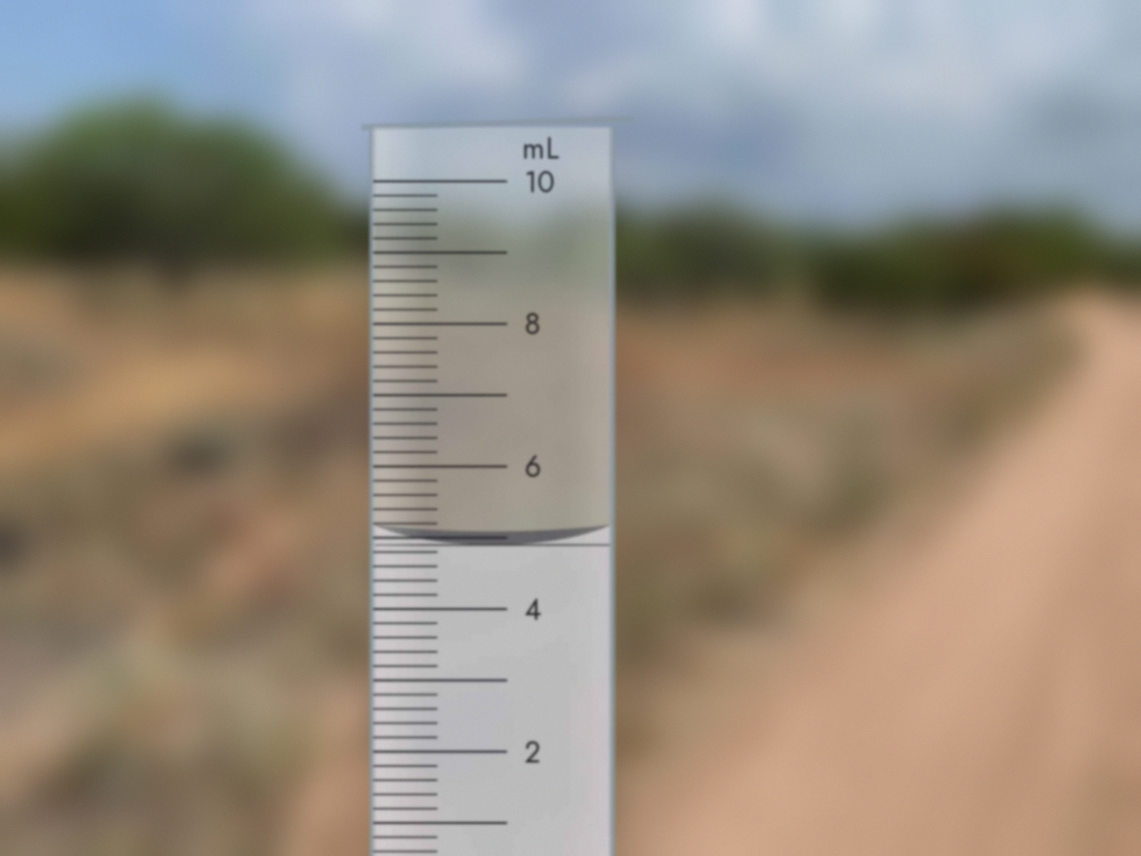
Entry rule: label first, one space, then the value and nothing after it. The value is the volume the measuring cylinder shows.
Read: 4.9 mL
